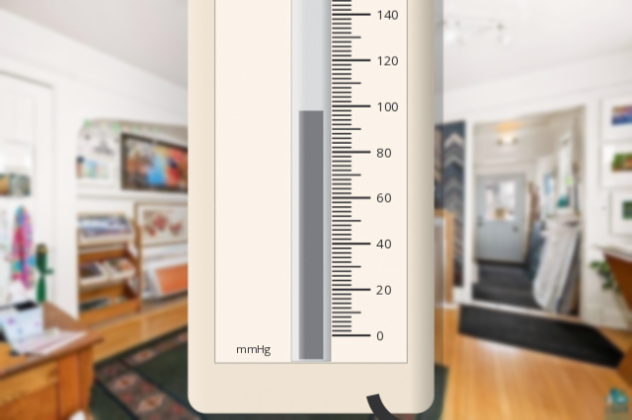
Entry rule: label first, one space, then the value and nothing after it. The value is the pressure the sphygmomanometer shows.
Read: 98 mmHg
